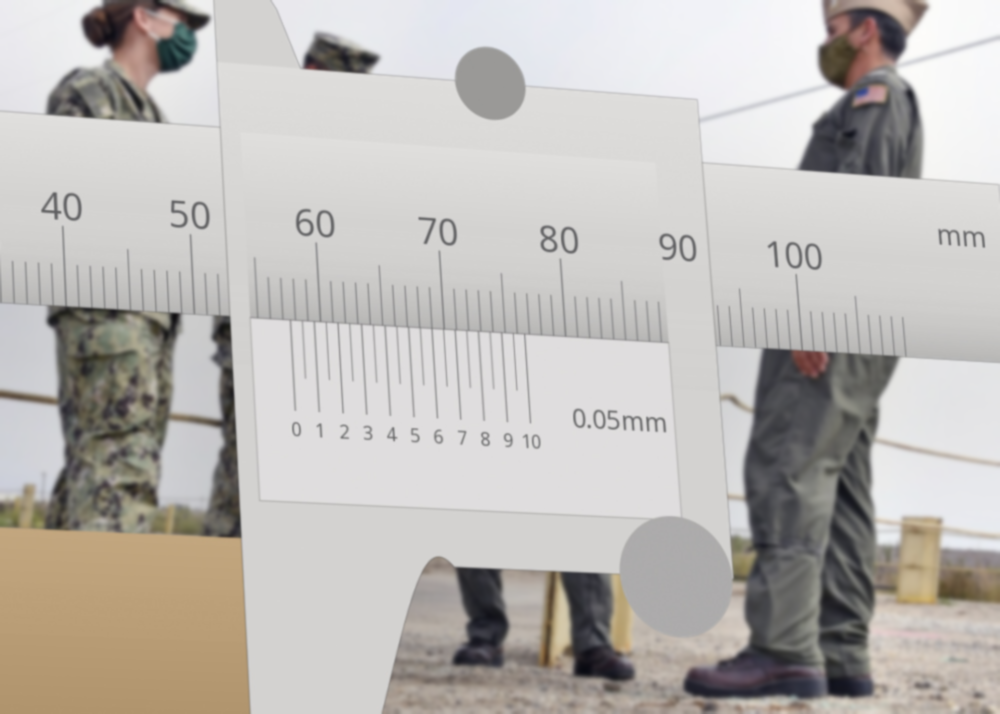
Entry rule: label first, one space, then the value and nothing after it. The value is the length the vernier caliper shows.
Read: 57.6 mm
